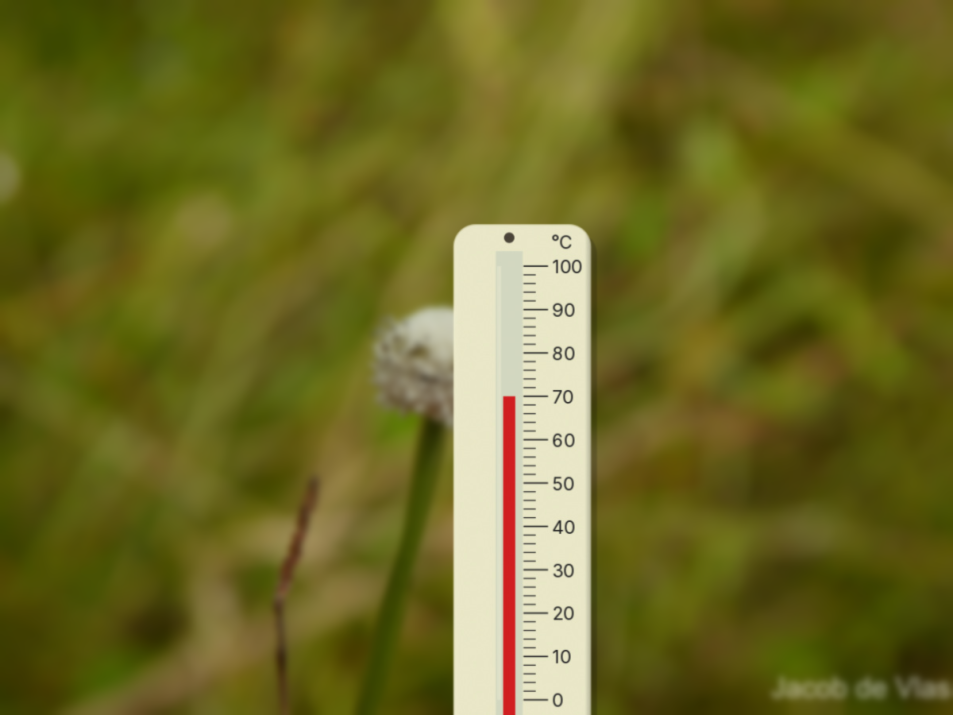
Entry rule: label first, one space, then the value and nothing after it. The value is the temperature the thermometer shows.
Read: 70 °C
